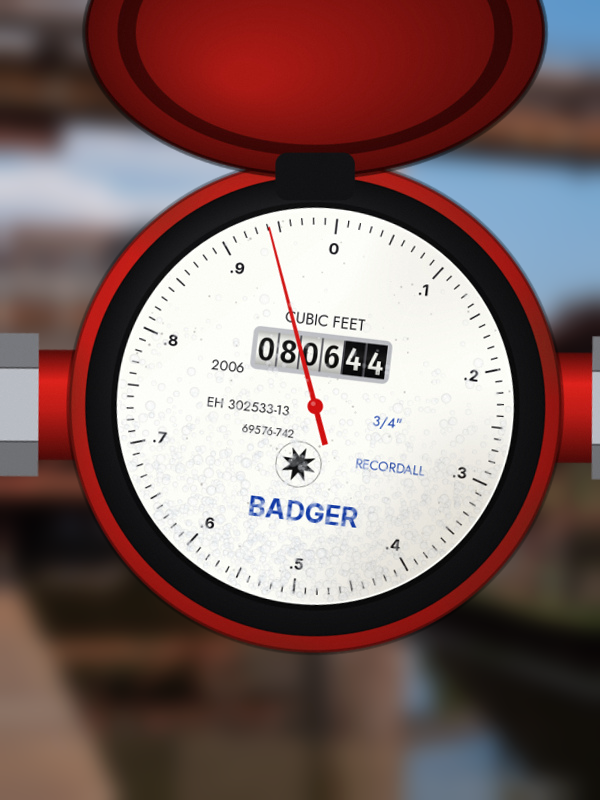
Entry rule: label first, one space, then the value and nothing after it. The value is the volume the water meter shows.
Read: 80643.94 ft³
